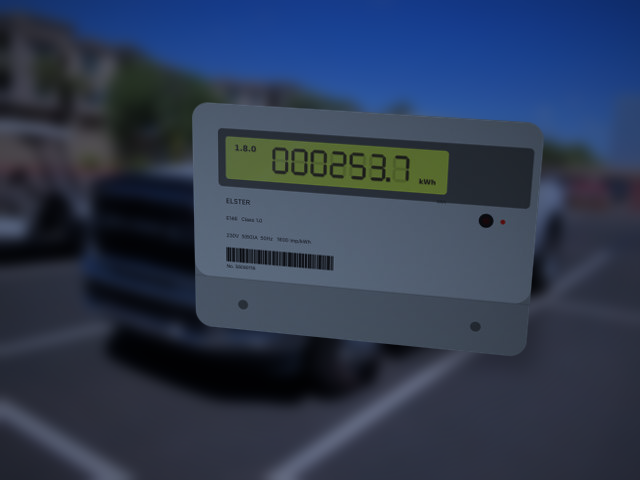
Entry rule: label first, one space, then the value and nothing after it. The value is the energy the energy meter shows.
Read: 253.7 kWh
